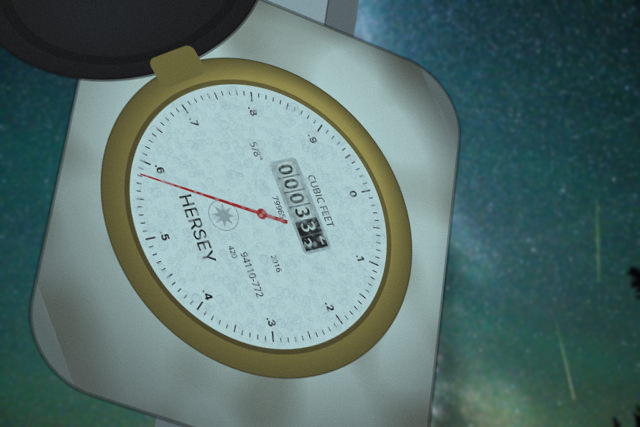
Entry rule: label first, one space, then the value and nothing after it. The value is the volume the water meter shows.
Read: 332.58 ft³
